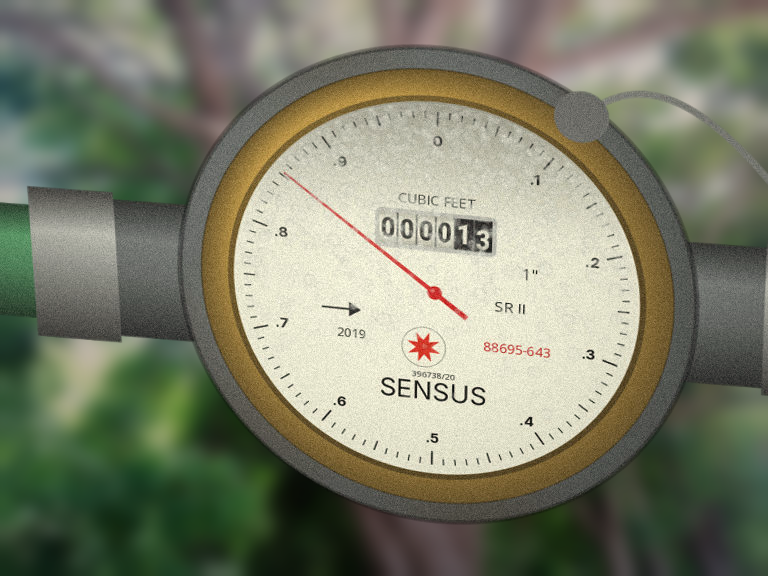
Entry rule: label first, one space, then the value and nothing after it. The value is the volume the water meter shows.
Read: 12.85 ft³
